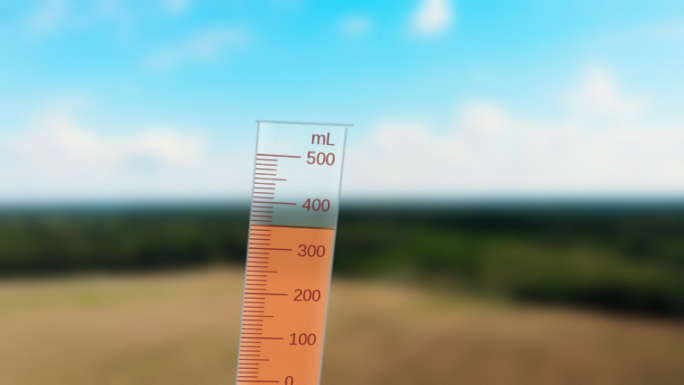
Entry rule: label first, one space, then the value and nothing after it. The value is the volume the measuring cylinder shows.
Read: 350 mL
